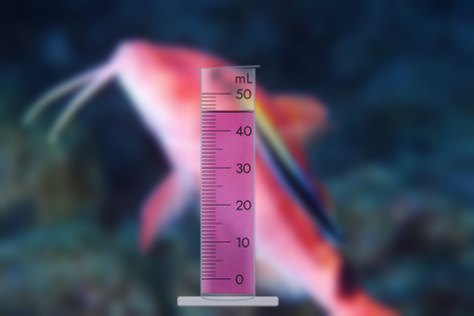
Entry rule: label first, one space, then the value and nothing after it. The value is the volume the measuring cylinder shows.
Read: 45 mL
